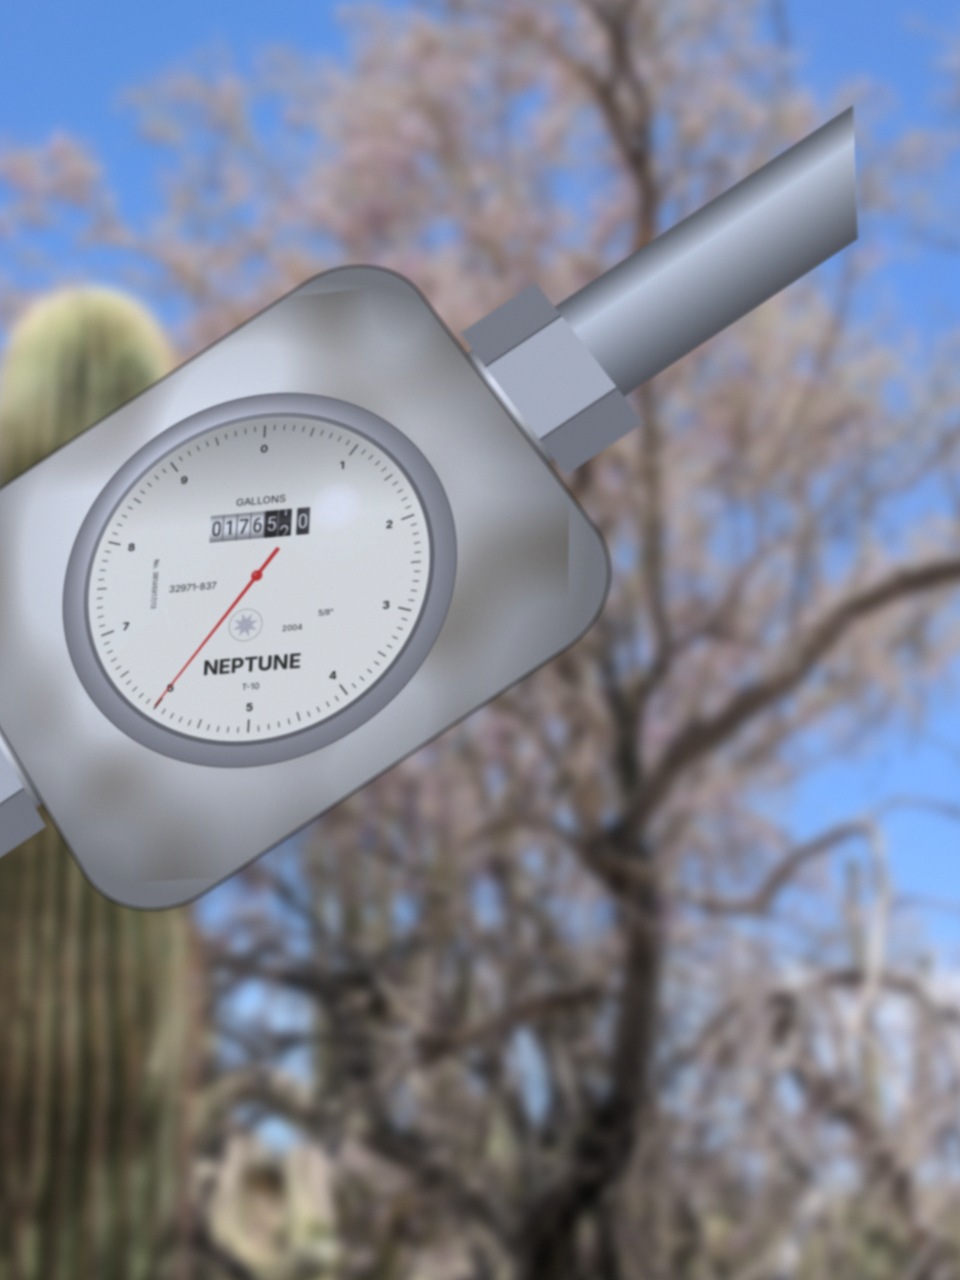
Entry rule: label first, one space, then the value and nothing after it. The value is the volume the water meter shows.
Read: 176516.0 gal
